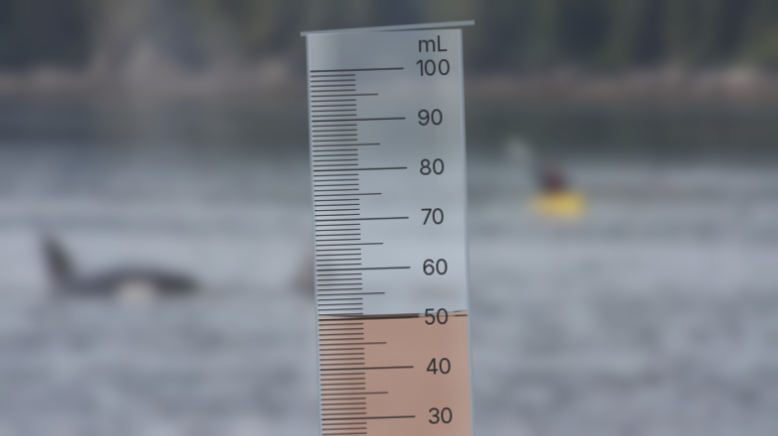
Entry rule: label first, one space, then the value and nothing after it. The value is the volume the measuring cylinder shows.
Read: 50 mL
